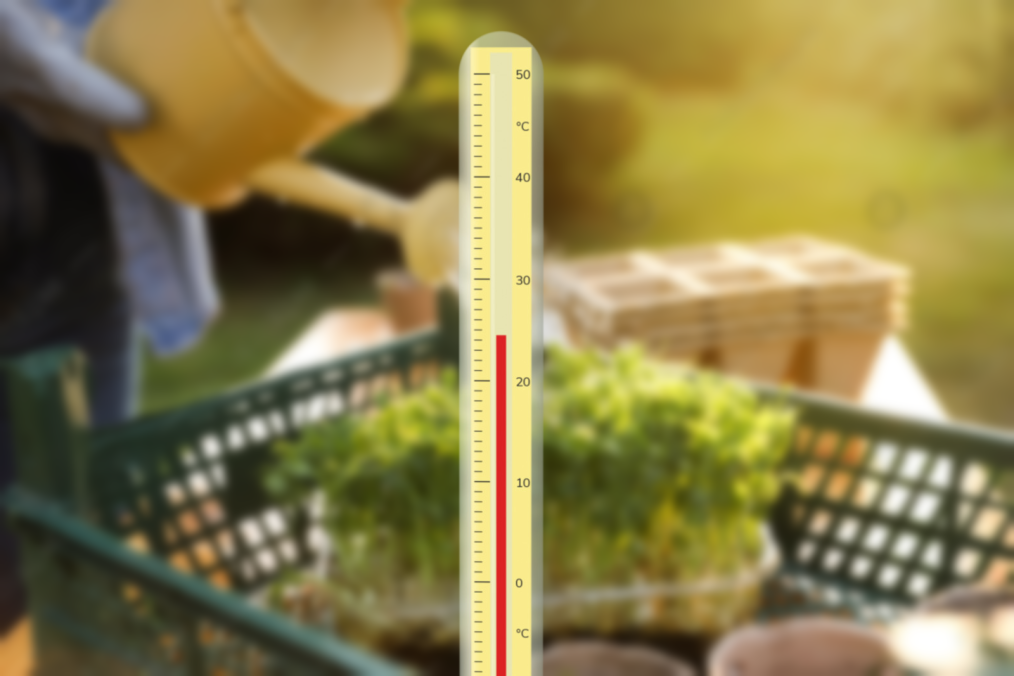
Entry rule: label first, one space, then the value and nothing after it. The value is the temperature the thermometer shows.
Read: 24.5 °C
